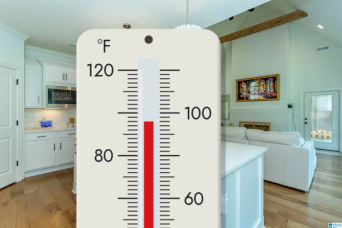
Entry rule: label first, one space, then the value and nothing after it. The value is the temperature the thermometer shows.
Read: 96 °F
